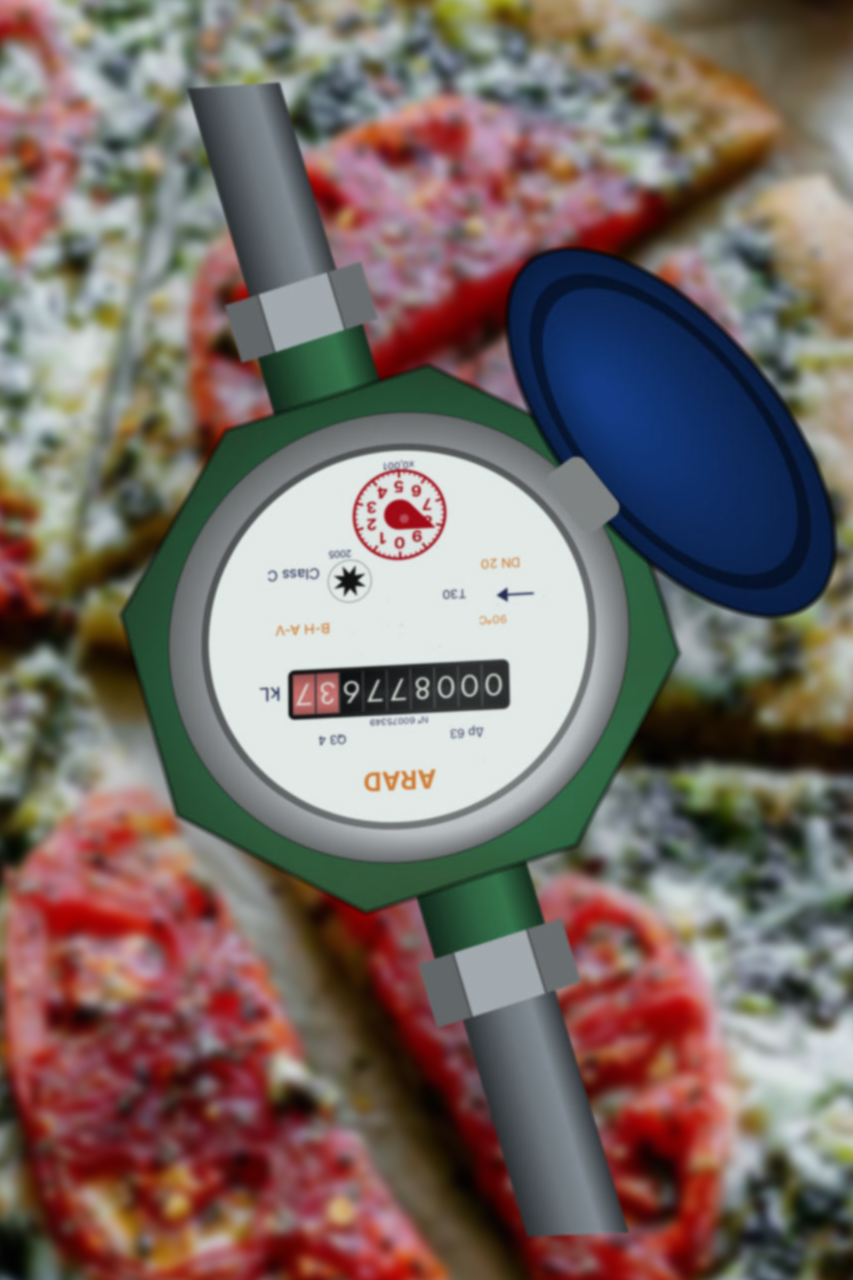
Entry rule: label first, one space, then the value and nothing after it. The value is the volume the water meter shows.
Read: 8776.378 kL
